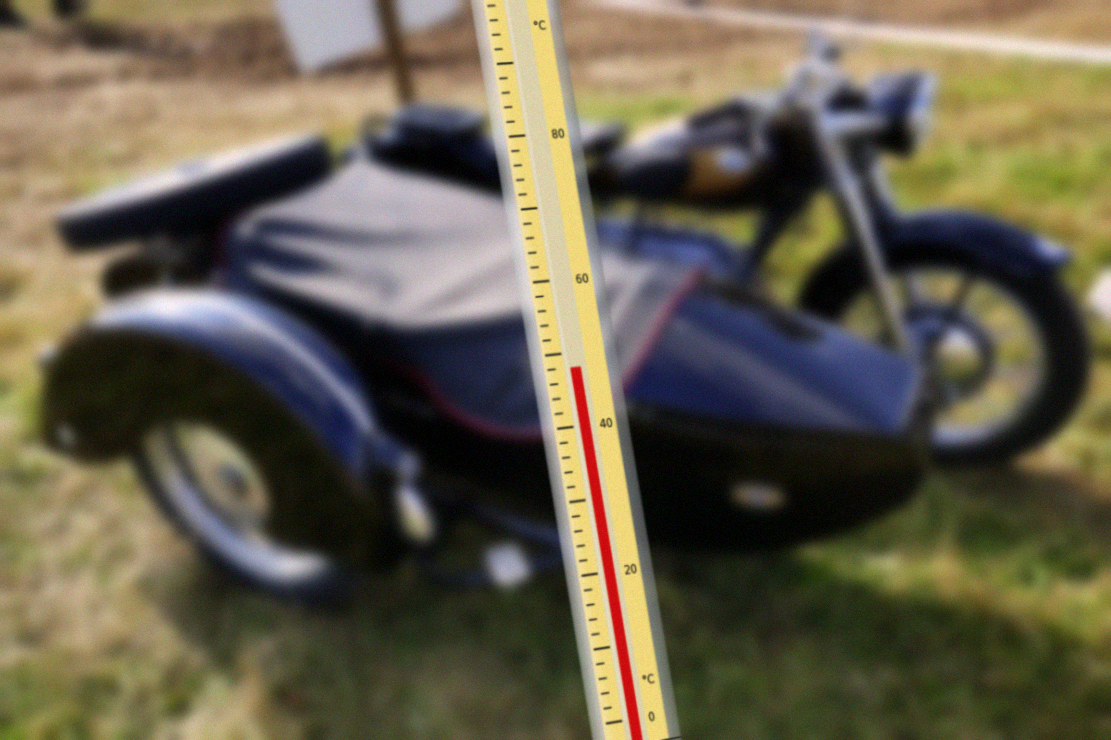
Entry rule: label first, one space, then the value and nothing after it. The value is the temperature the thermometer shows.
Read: 48 °C
